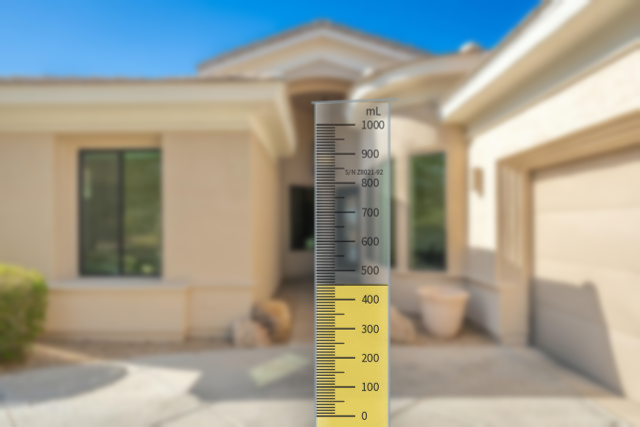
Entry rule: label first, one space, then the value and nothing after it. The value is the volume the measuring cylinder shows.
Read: 450 mL
